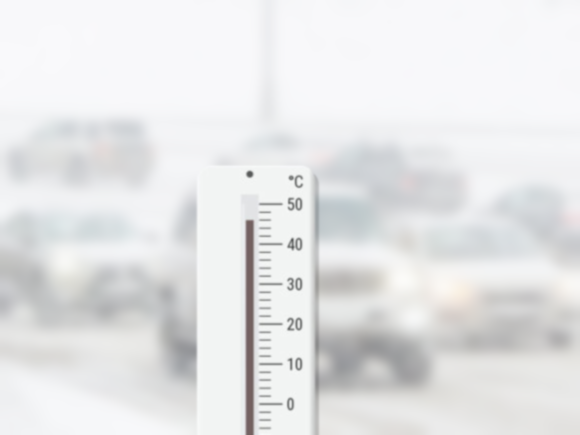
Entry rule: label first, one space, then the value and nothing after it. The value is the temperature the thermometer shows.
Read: 46 °C
